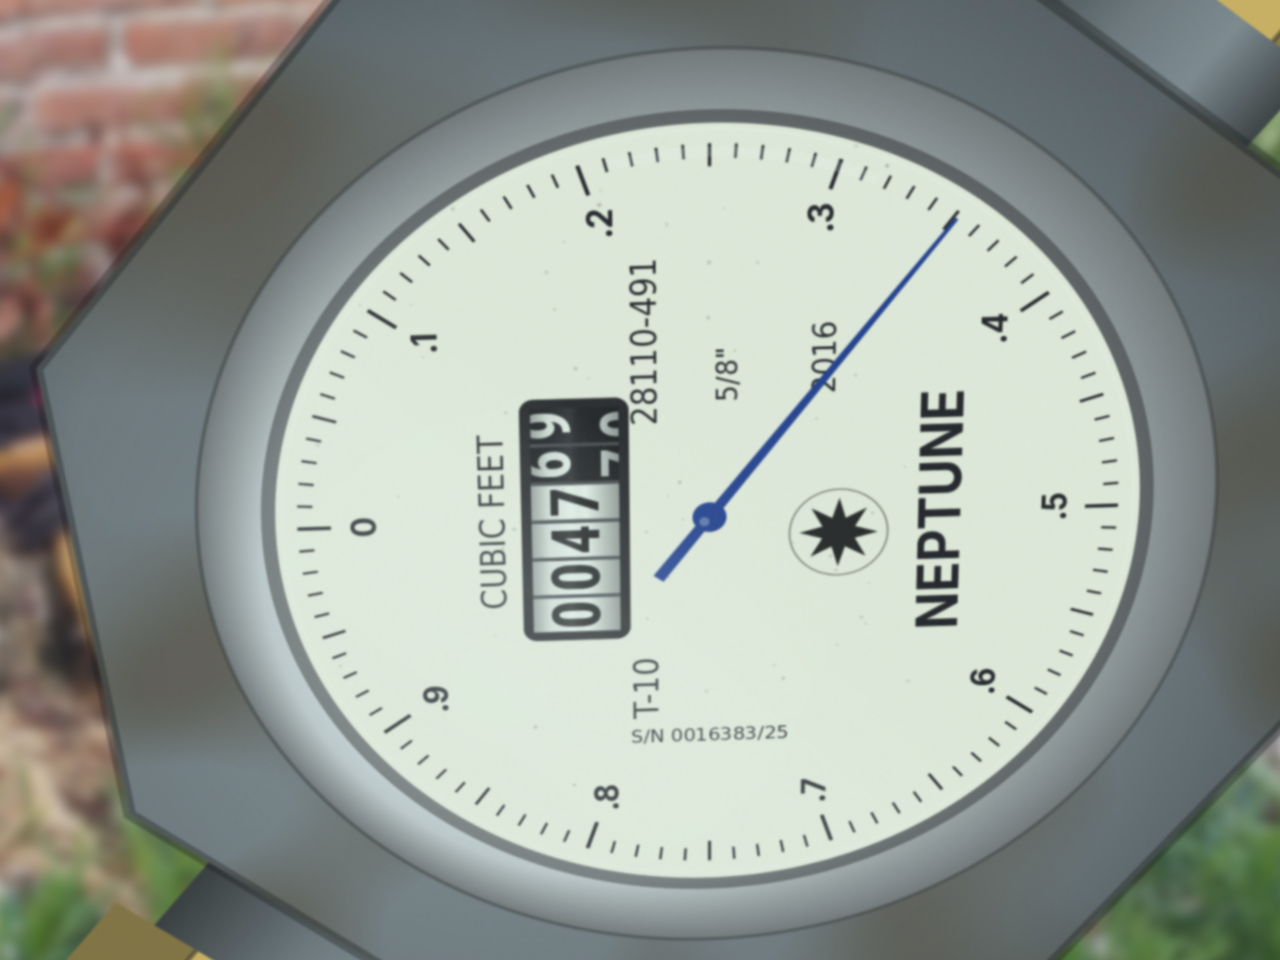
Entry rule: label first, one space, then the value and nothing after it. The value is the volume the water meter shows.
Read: 4769.35 ft³
